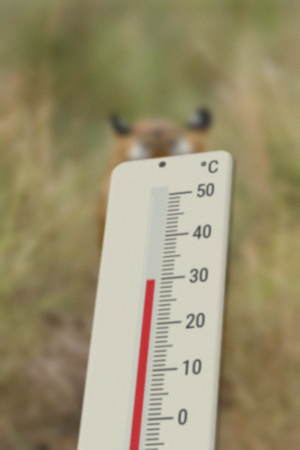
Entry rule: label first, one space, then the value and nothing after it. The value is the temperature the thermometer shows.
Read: 30 °C
